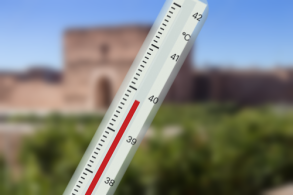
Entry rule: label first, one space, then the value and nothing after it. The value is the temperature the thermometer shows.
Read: 39.8 °C
